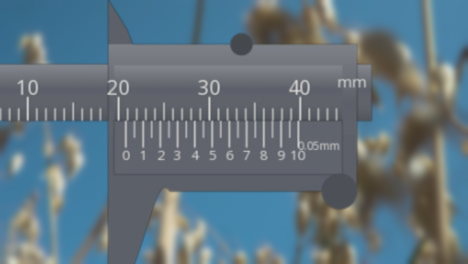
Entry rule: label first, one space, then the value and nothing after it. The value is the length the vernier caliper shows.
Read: 20.8 mm
